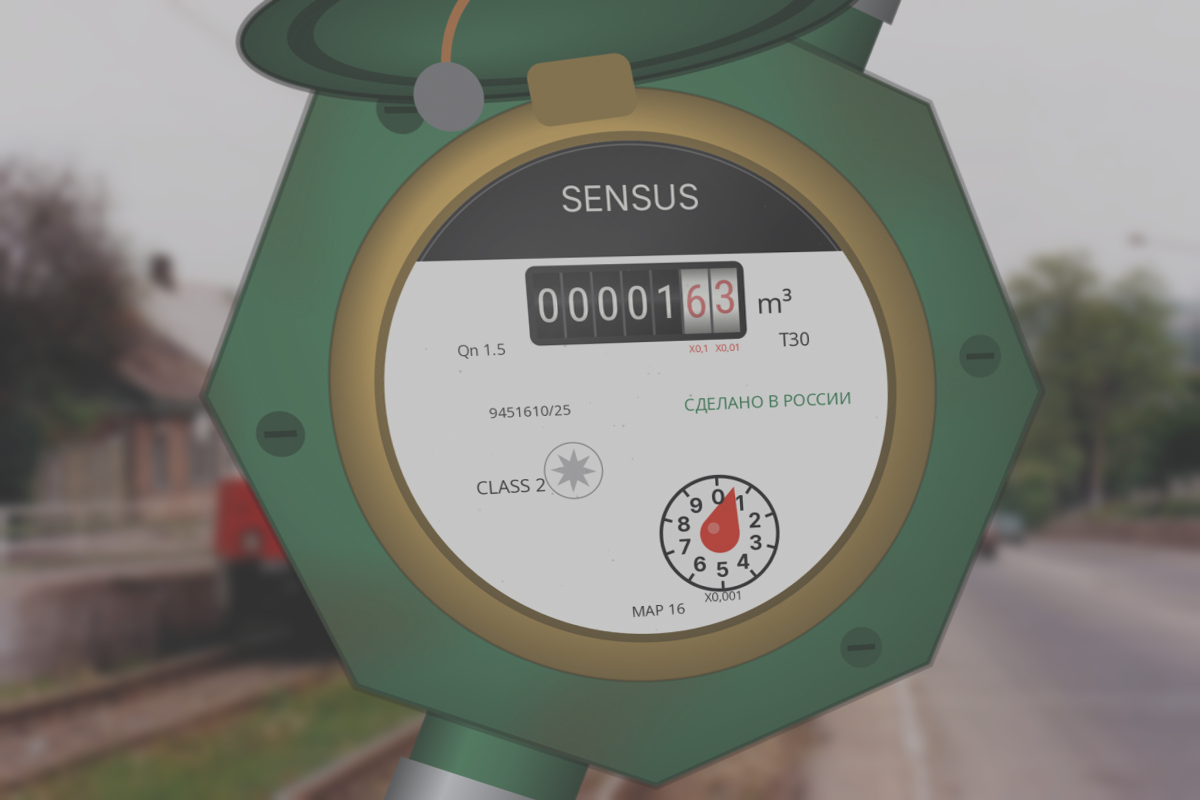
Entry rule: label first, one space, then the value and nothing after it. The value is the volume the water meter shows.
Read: 1.630 m³
